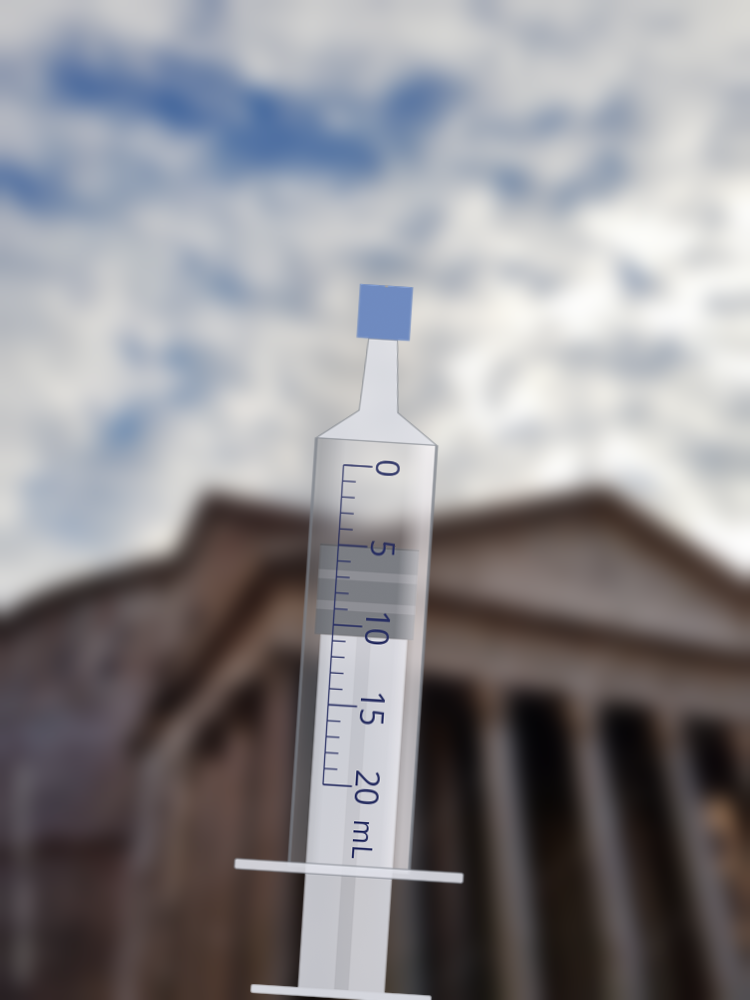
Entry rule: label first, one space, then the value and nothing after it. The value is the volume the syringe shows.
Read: 5 mL
